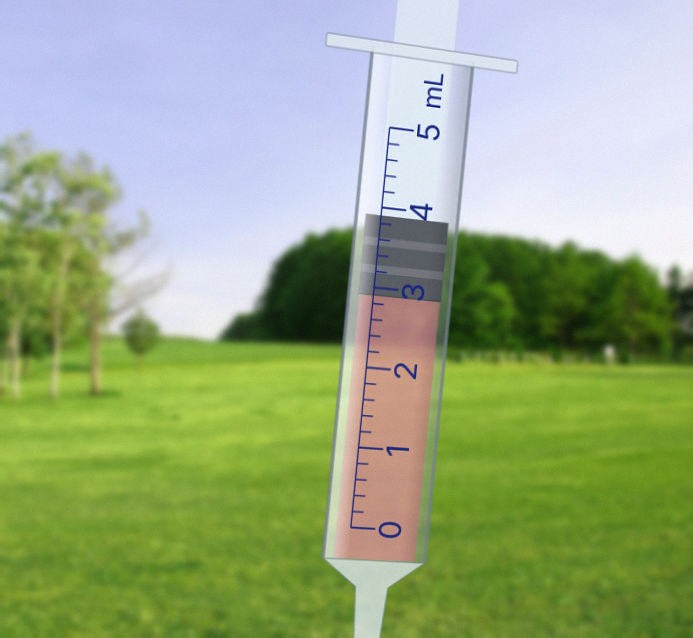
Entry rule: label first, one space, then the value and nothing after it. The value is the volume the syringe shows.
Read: 2.9 mL
